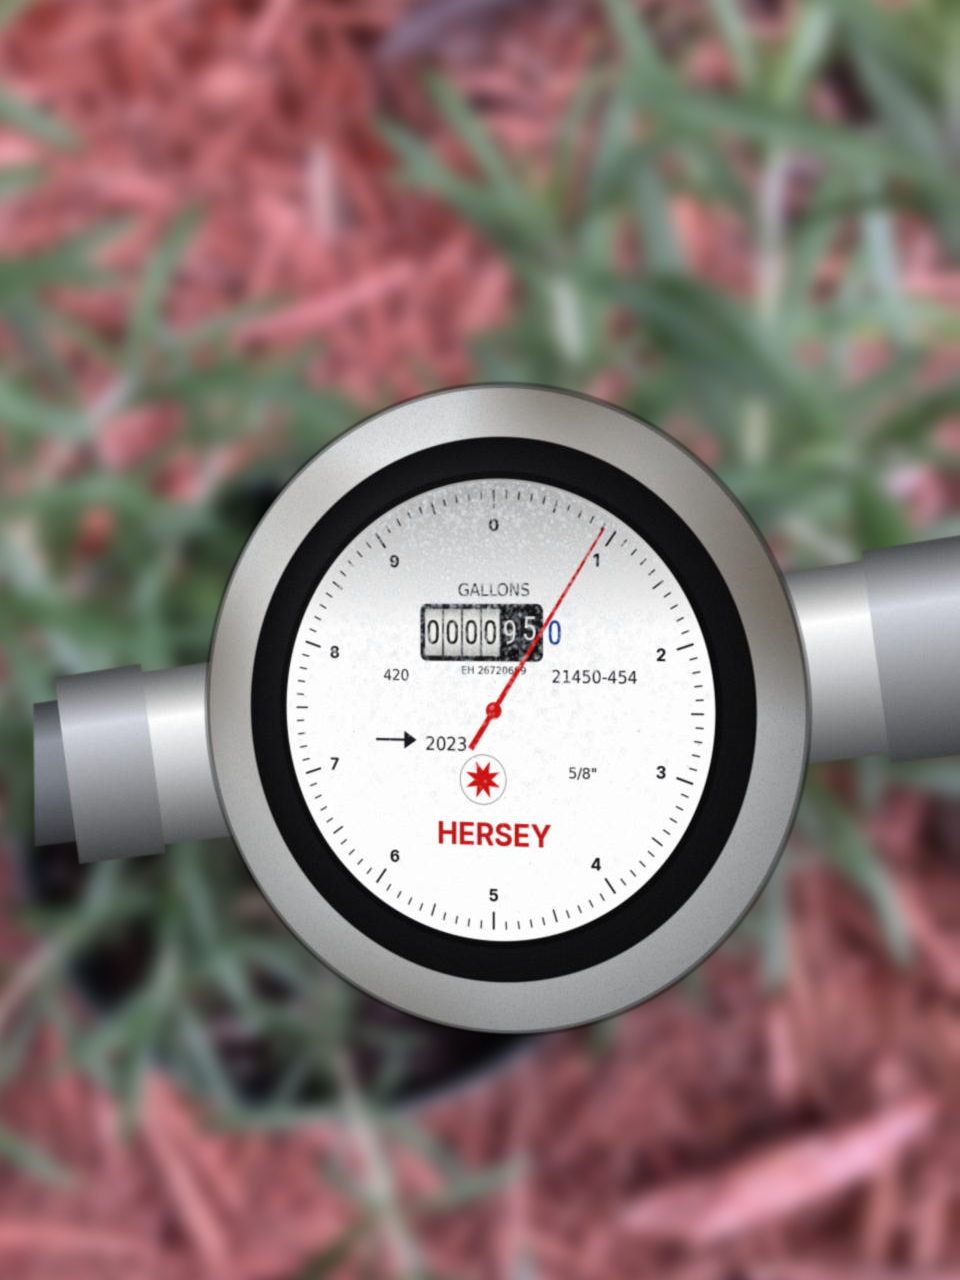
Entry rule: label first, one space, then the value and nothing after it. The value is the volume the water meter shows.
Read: 950.9 gal
